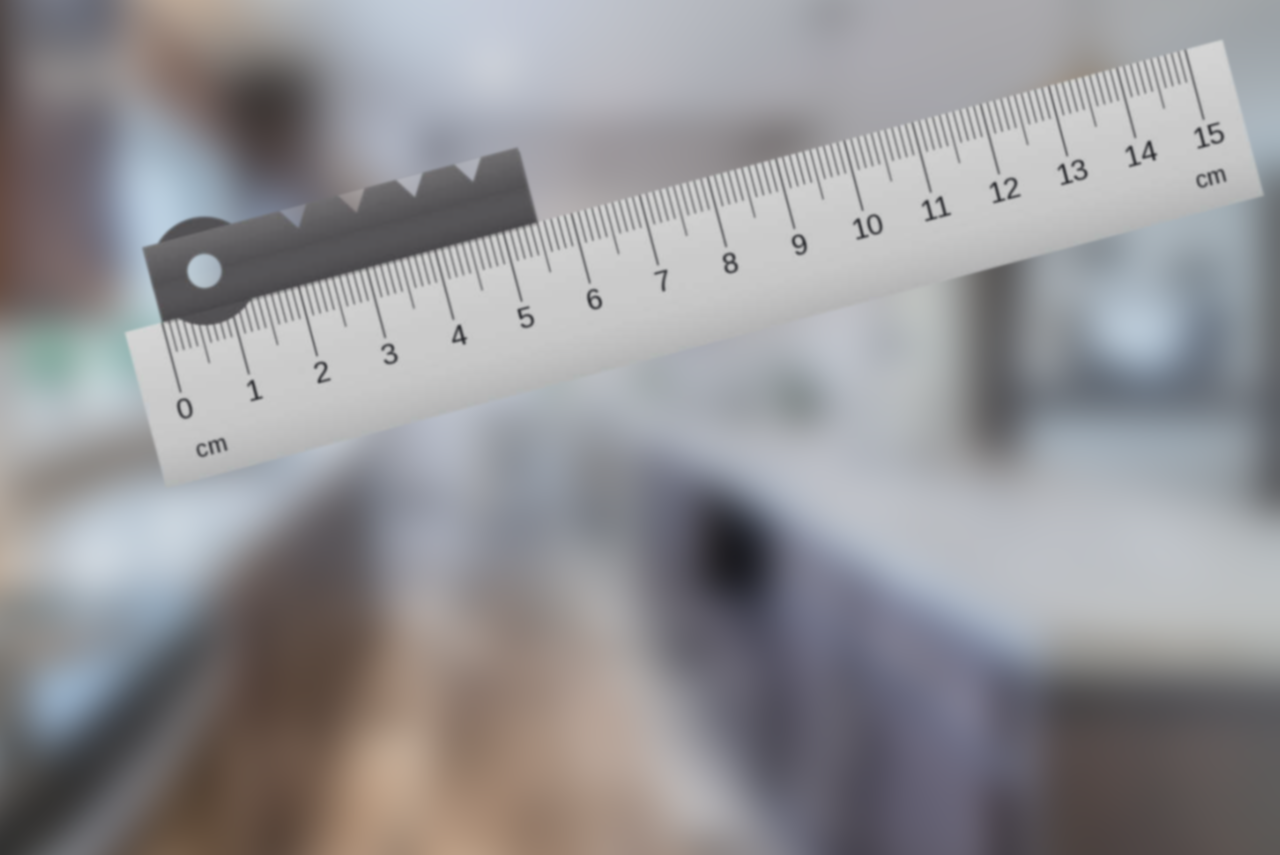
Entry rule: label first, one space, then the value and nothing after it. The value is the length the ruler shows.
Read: 5.5 cm
